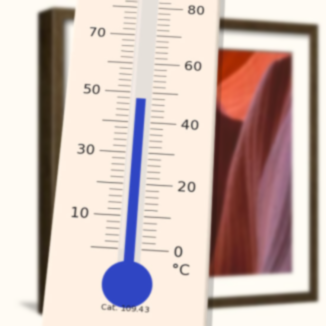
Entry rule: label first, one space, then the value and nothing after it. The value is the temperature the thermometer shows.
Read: 48 °C
